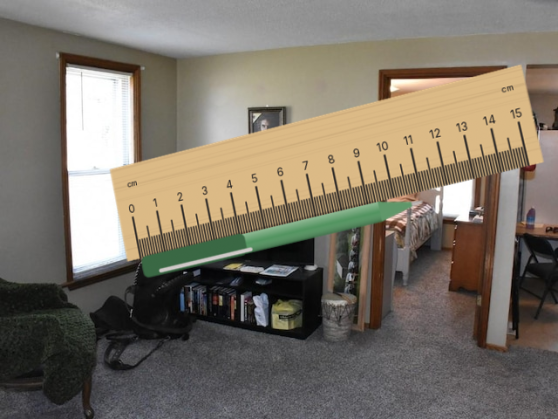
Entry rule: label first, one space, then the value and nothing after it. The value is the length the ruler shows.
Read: 11 cm
